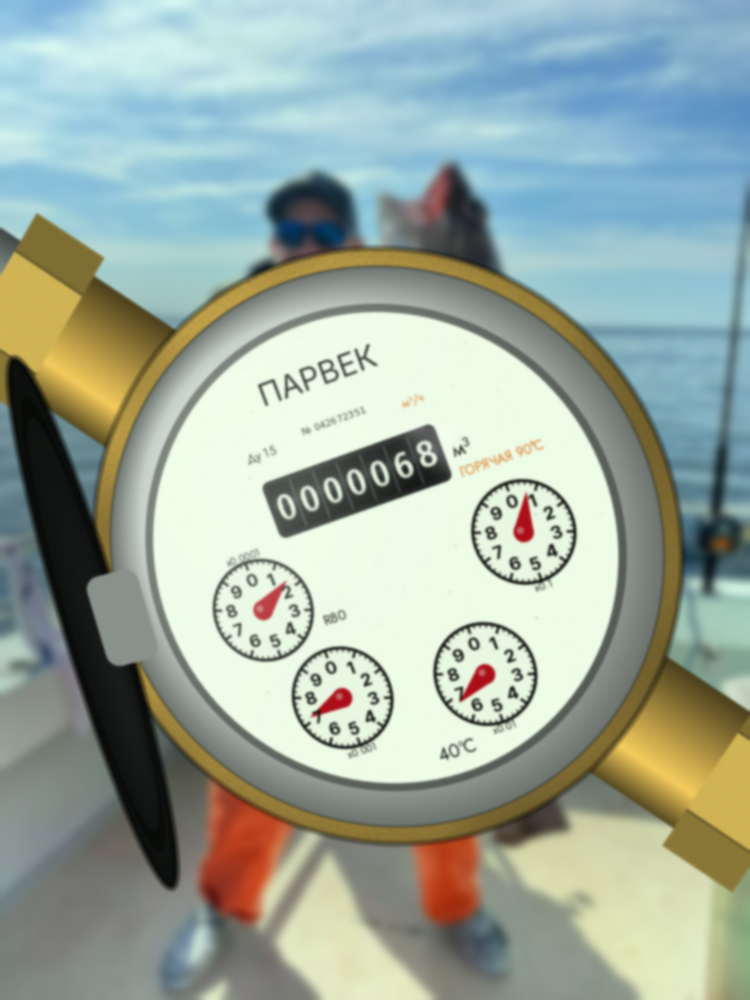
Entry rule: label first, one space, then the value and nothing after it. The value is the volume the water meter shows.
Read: 68.0671 m³
